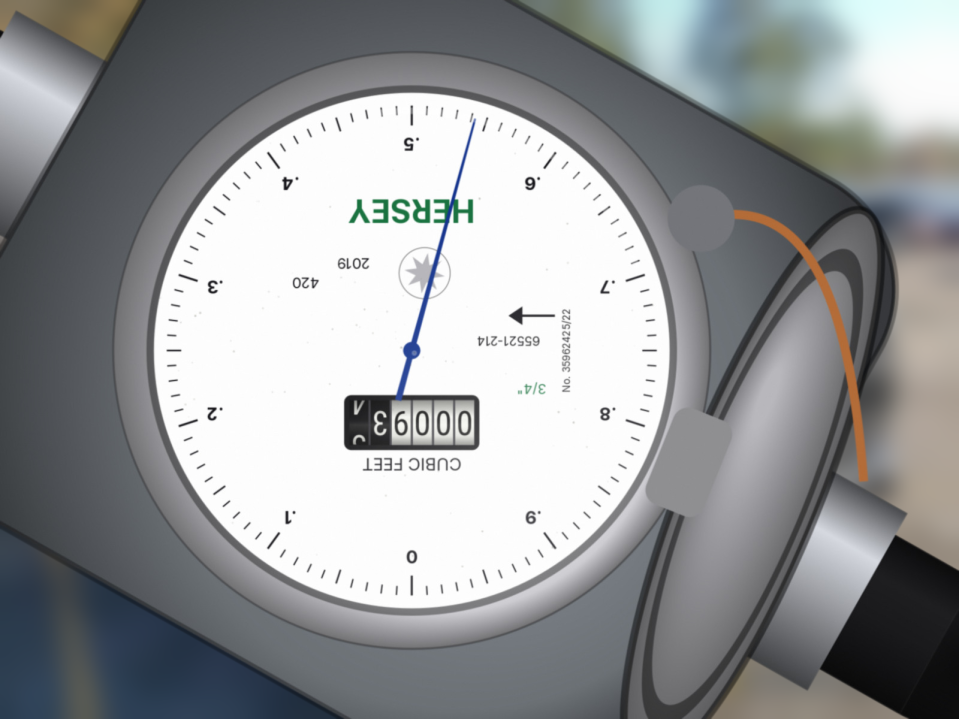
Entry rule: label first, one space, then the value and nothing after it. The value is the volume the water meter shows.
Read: 933.54 ft³
